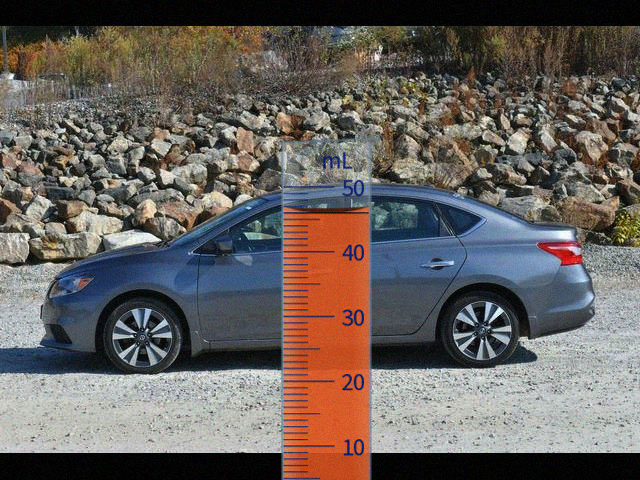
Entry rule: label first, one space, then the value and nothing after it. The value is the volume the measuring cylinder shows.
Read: 46 mL
